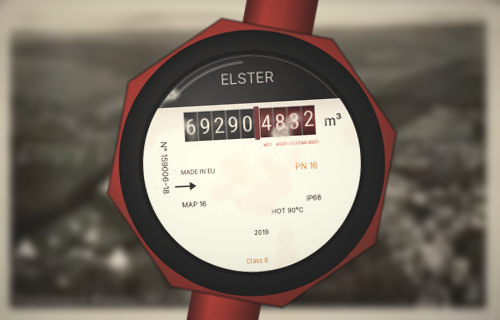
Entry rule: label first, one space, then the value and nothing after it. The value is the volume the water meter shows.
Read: 69290.4832 m³
